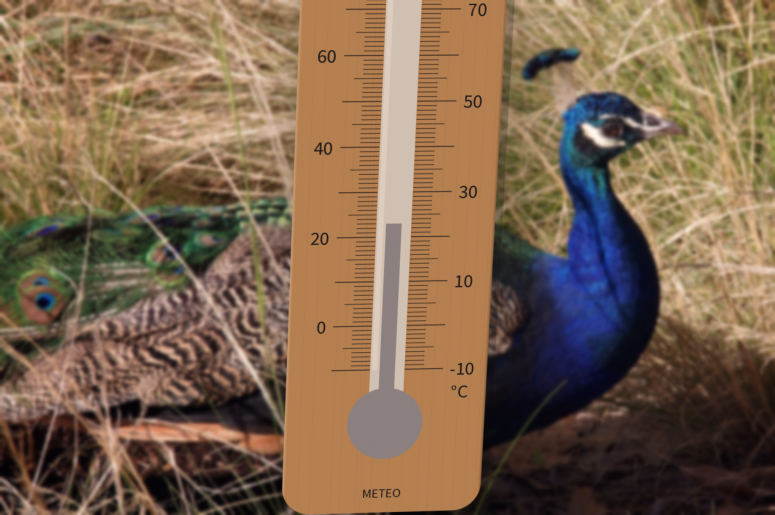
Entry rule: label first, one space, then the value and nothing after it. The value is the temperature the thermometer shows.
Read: 23 °C
